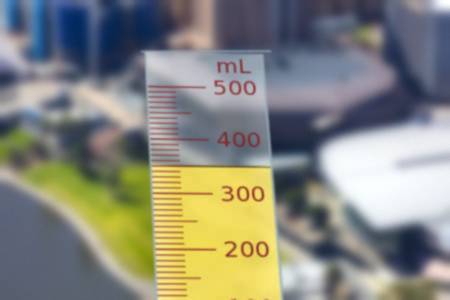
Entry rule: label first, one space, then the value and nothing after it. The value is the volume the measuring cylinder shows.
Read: 350 mL
